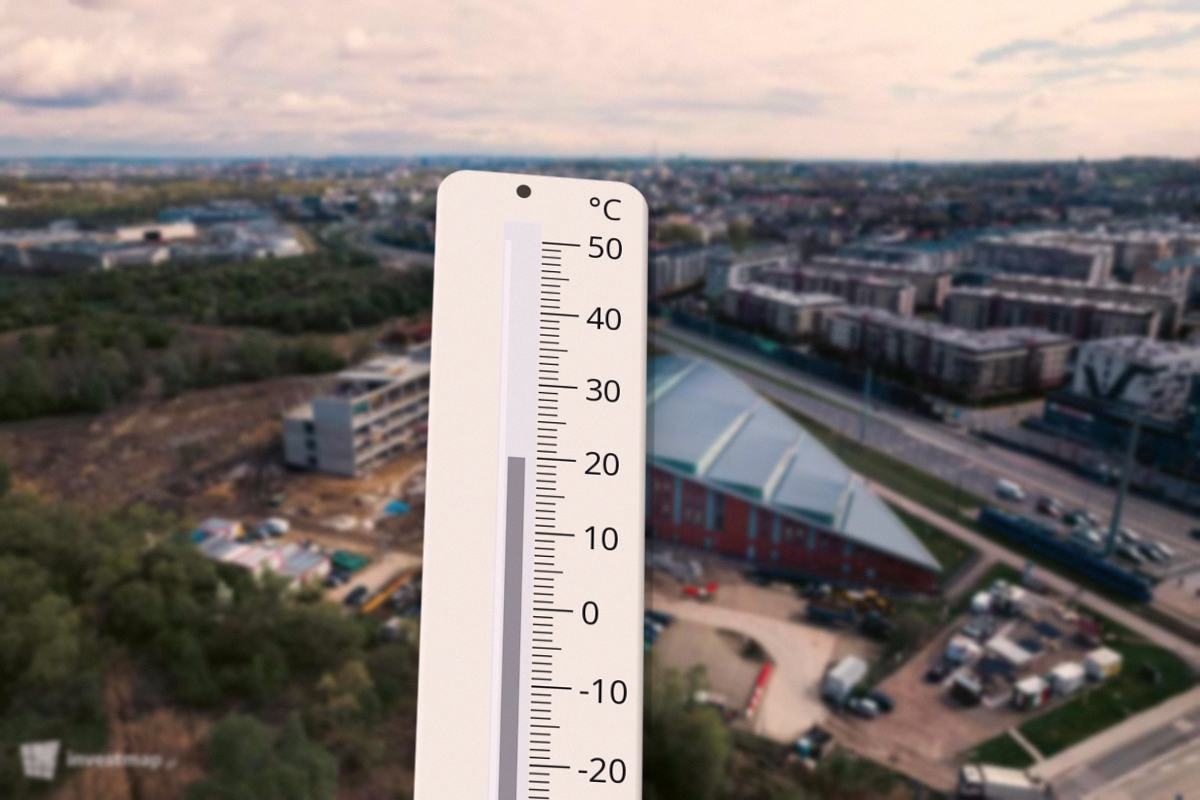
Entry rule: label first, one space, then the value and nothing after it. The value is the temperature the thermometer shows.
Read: 20 °C
